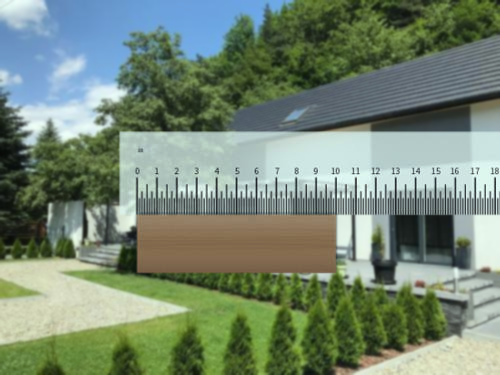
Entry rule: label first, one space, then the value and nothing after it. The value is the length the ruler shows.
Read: 10 in
